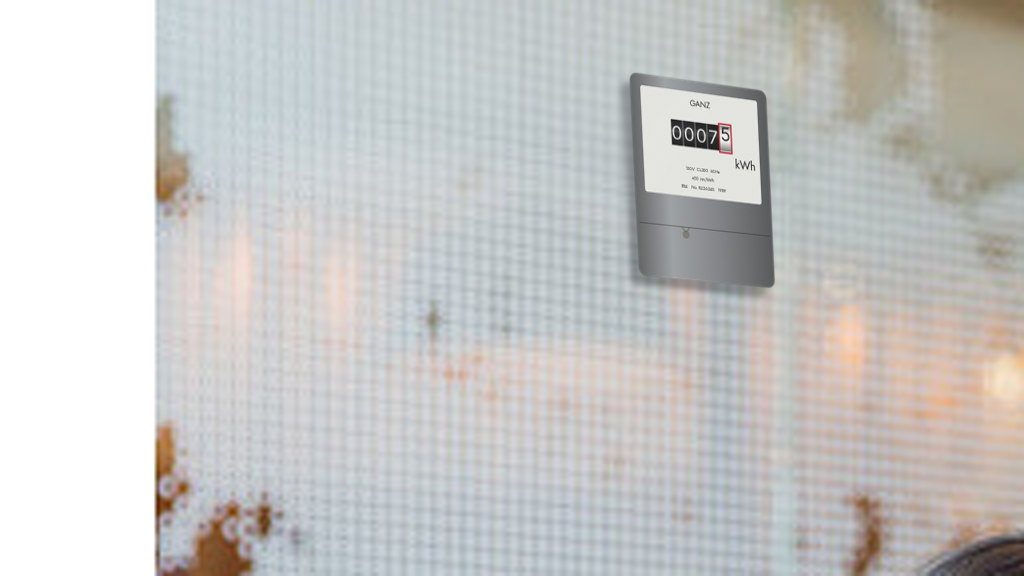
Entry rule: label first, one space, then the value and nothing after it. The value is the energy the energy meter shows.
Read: 7.5 kWh
